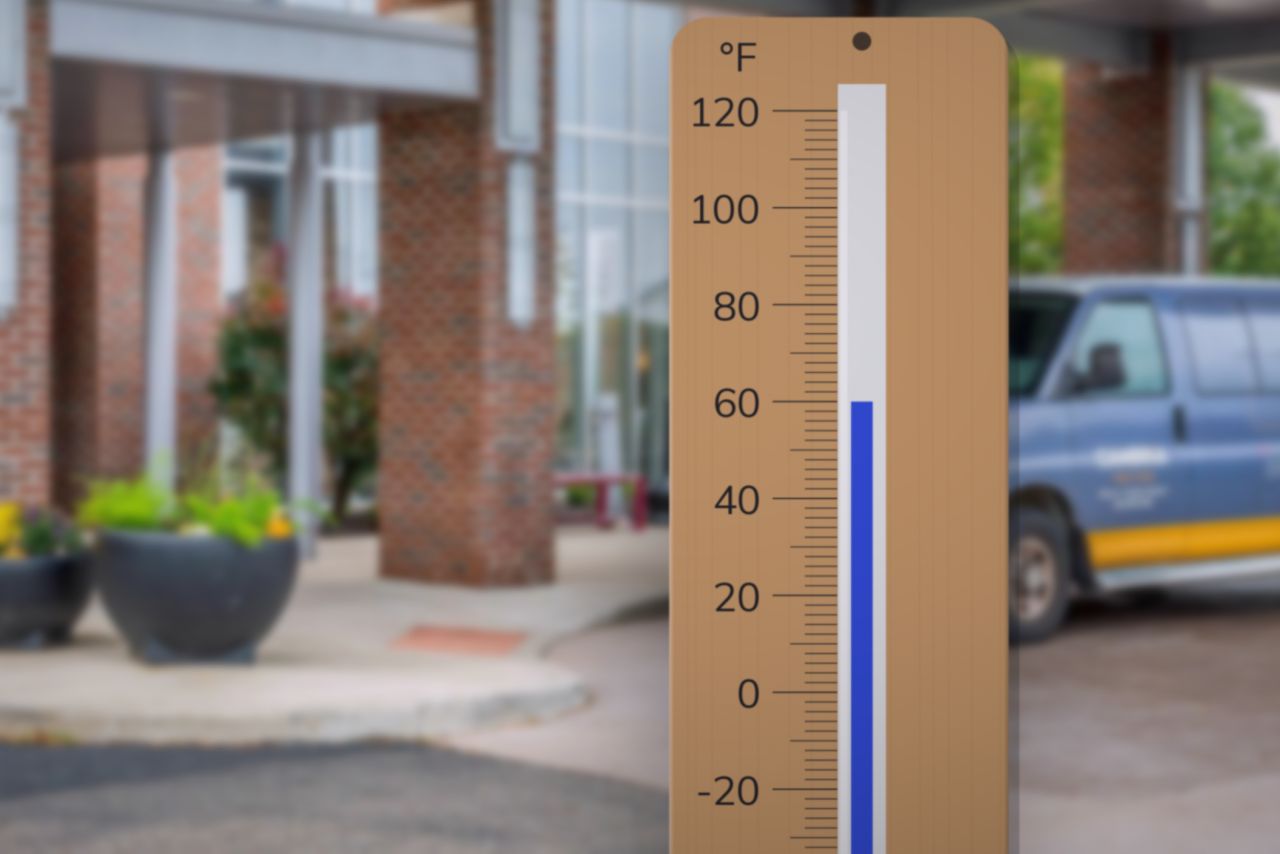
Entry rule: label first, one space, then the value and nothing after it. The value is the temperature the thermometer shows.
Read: 60 °F
